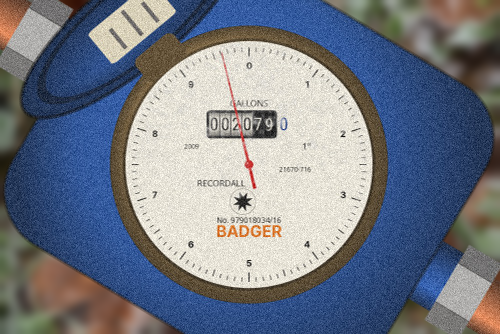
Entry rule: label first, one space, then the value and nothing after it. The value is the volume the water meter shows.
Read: 20789.6 gal
